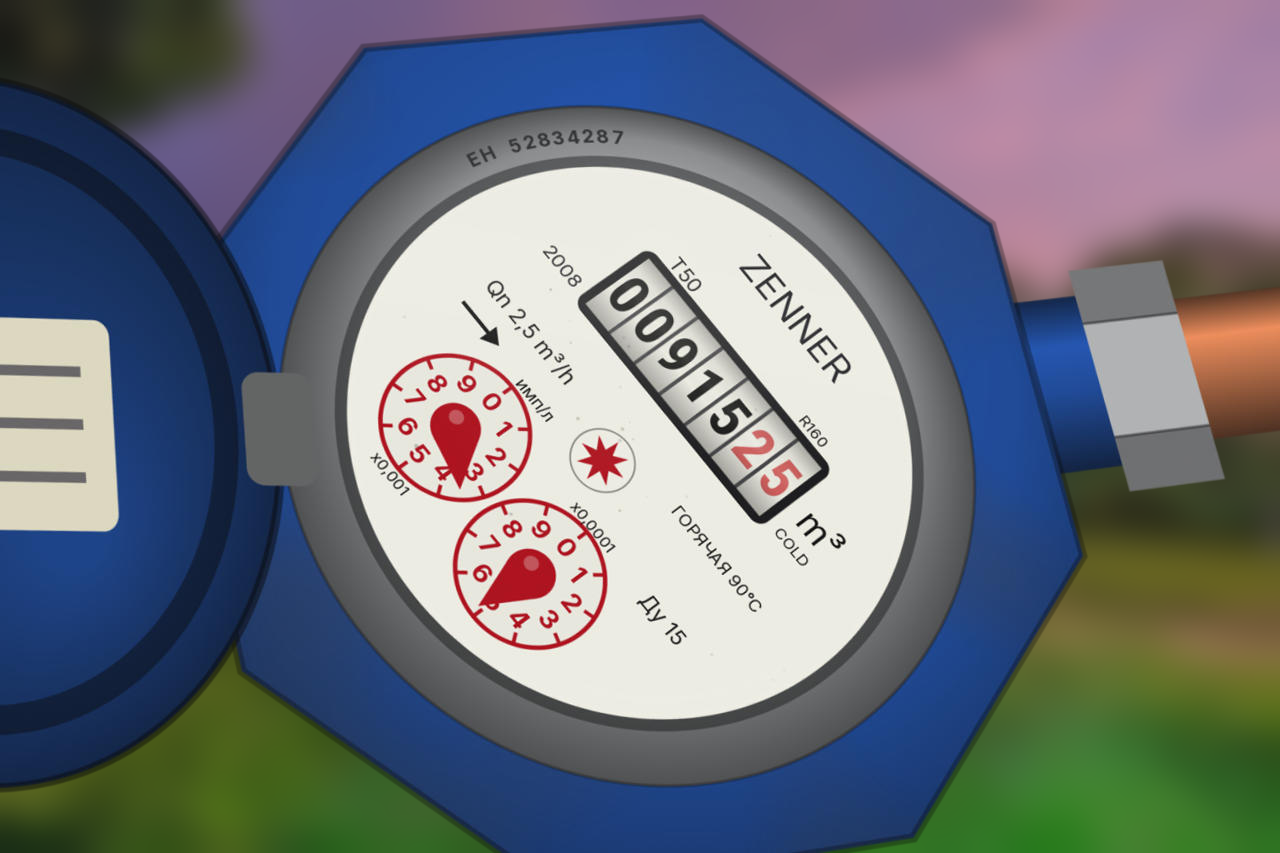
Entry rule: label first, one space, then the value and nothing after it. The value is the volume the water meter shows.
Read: 915.2535 m³
